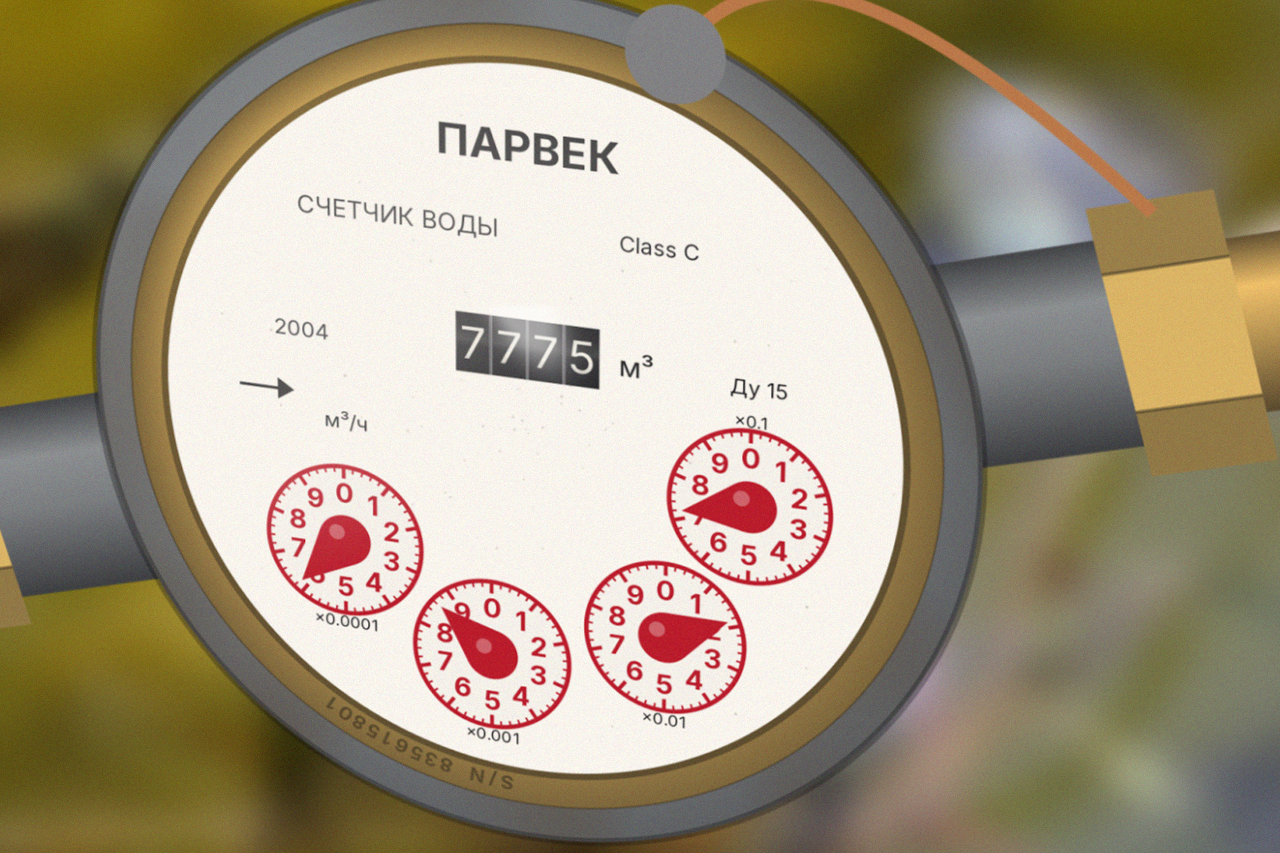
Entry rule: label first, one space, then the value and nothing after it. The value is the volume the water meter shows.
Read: 7775.7186 m³
